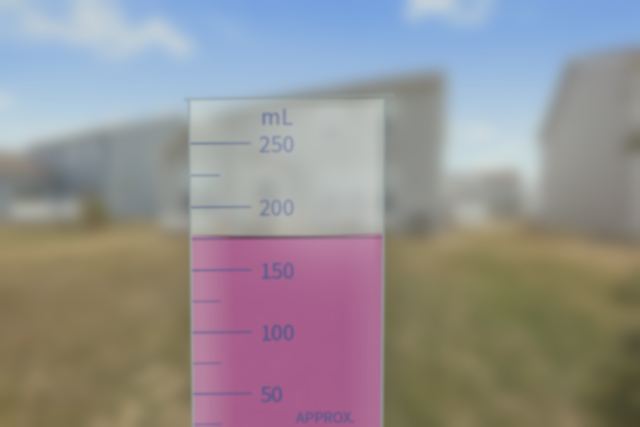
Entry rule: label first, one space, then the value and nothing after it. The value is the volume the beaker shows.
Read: 175 mL
